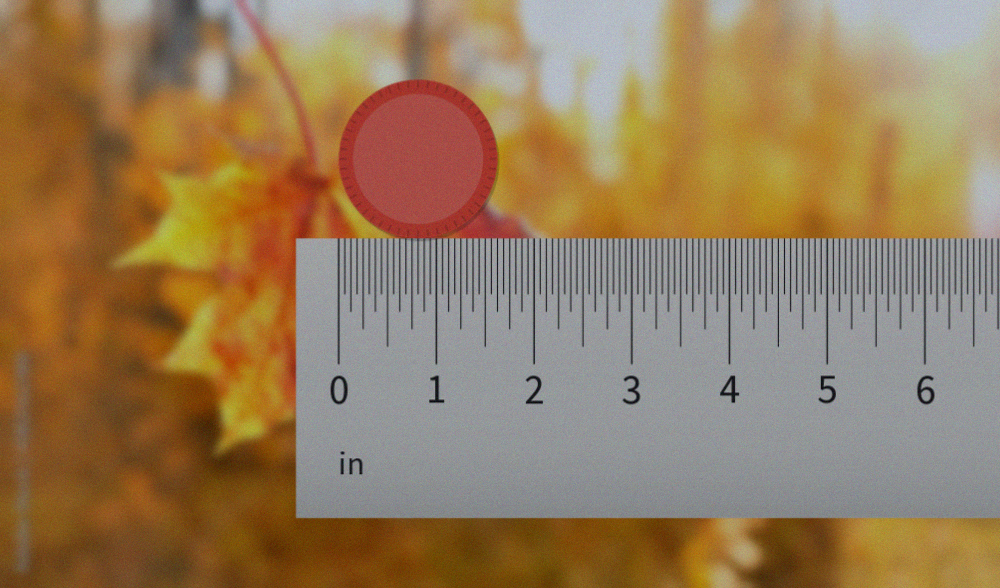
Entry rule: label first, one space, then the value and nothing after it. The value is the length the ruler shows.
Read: 1.625 in
